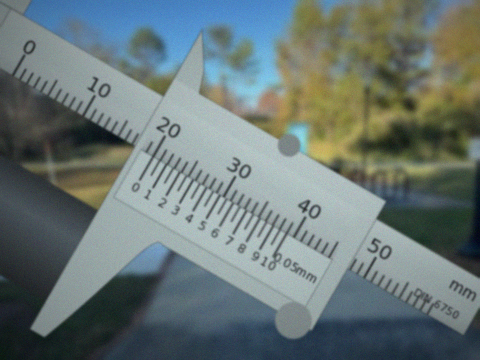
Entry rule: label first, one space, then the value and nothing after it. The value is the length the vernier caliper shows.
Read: 20.0 mm
